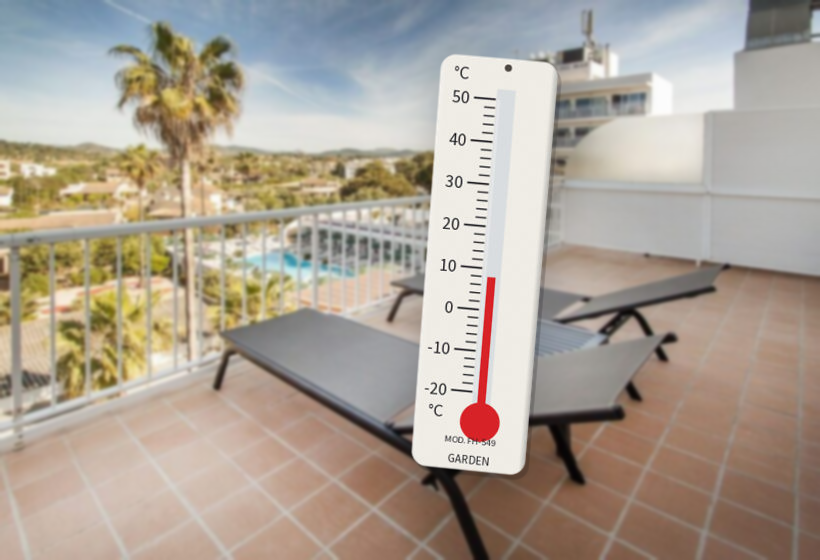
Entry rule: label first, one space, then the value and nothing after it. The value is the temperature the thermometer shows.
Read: 8 °C
